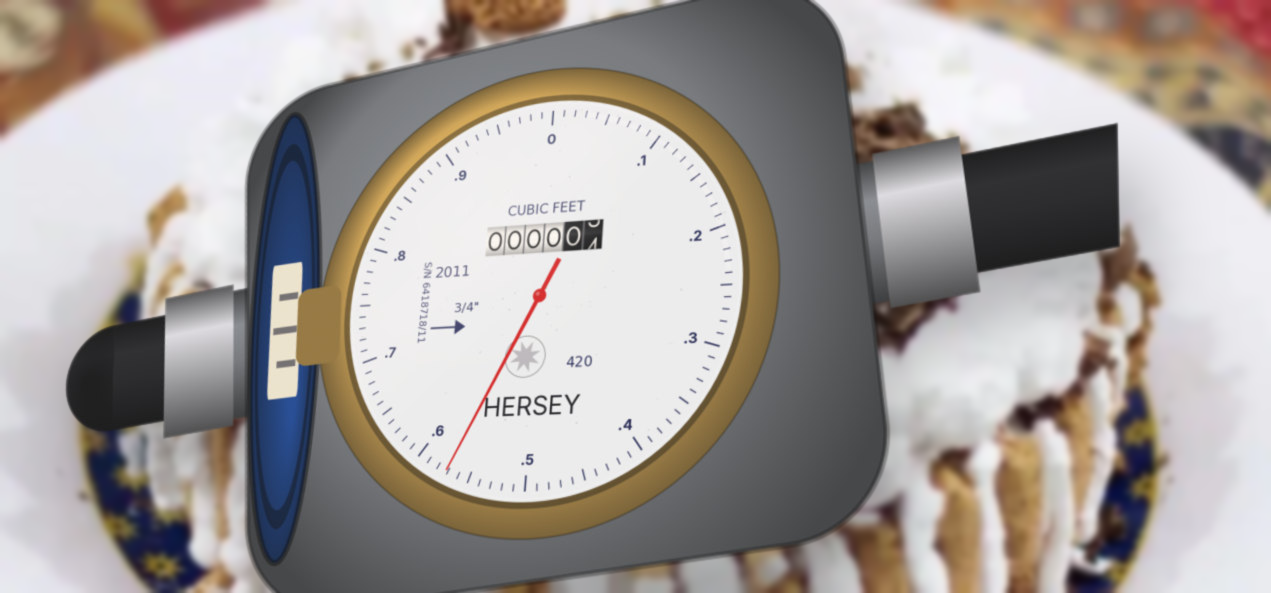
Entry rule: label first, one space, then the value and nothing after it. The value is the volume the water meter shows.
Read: 3.57 ft³
